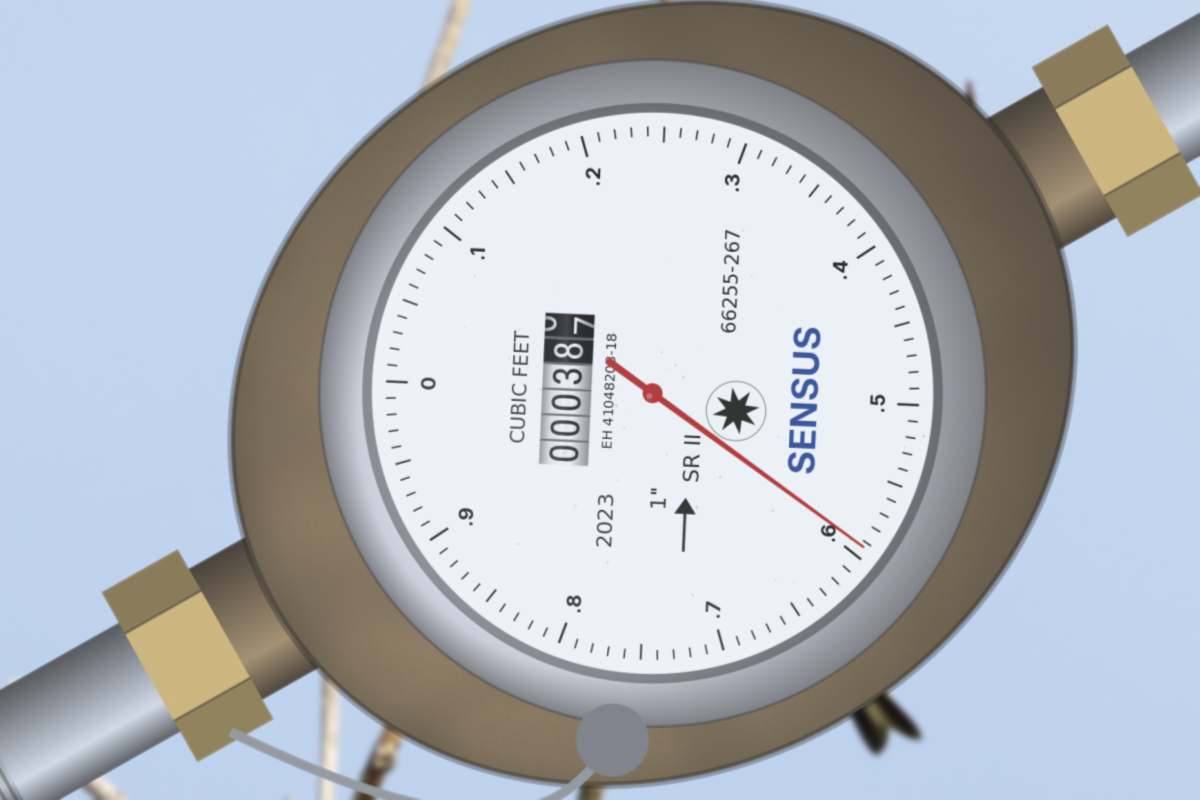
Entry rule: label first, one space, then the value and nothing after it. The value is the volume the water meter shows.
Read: 386.59 ft³
